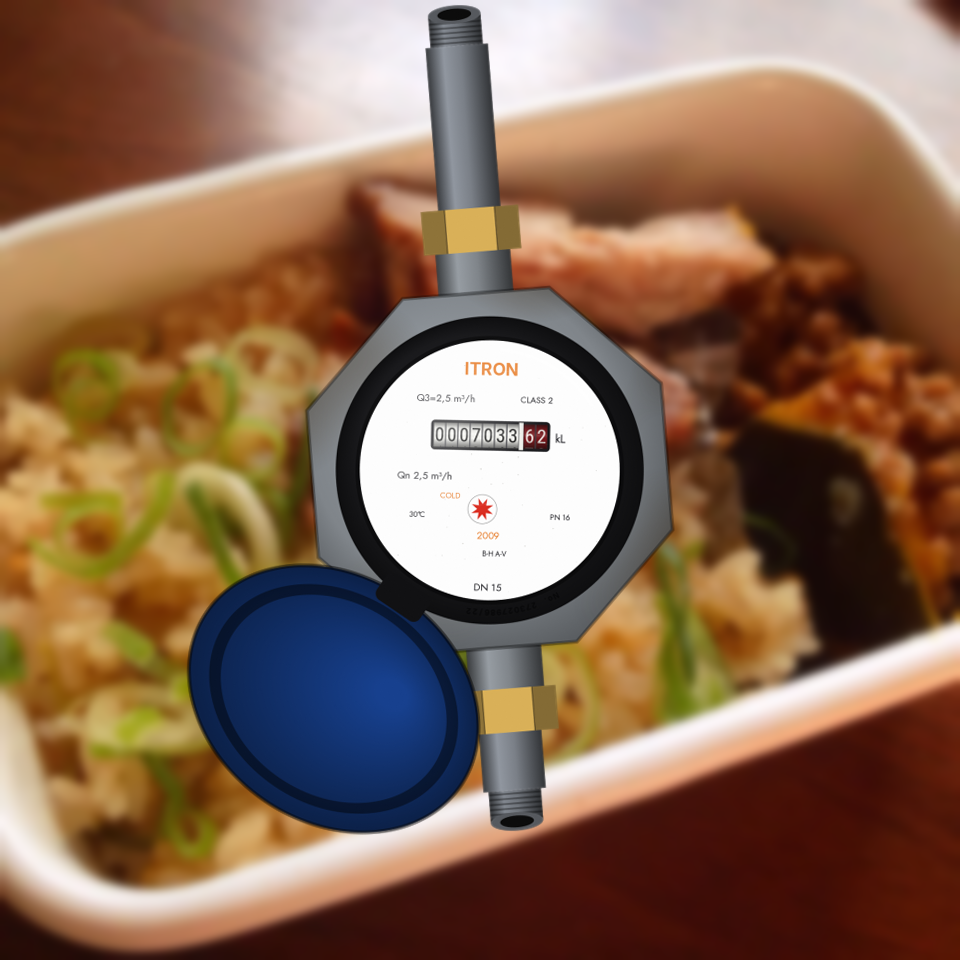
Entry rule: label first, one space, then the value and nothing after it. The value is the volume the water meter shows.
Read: 7033.62 kL
